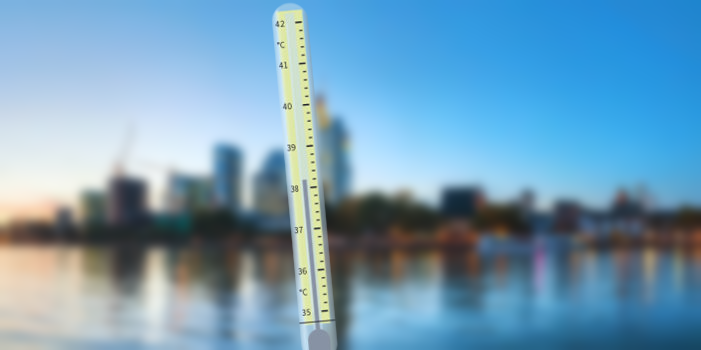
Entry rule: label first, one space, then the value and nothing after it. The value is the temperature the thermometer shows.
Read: 38.2 °C
